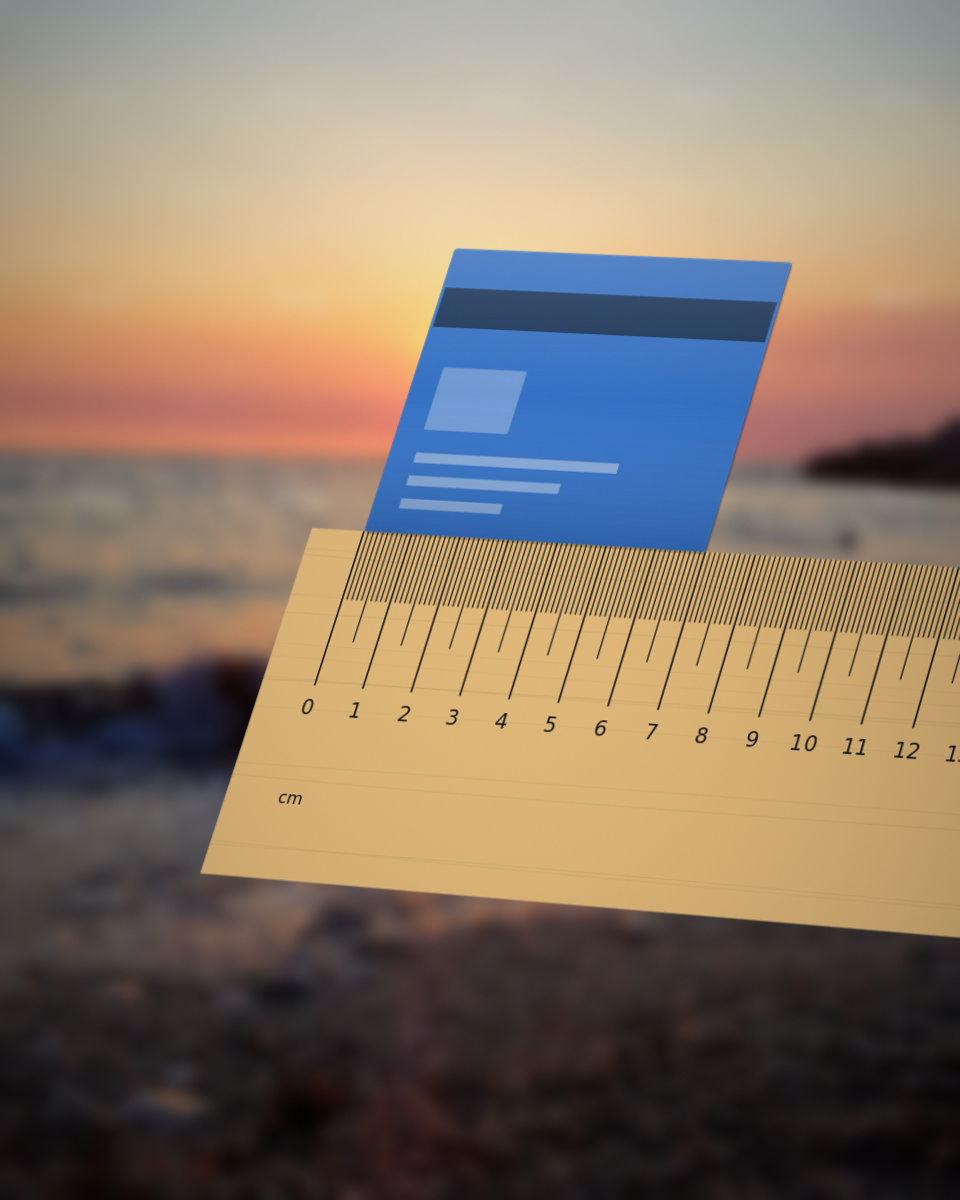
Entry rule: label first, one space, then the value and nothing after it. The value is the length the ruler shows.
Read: 7 cm
